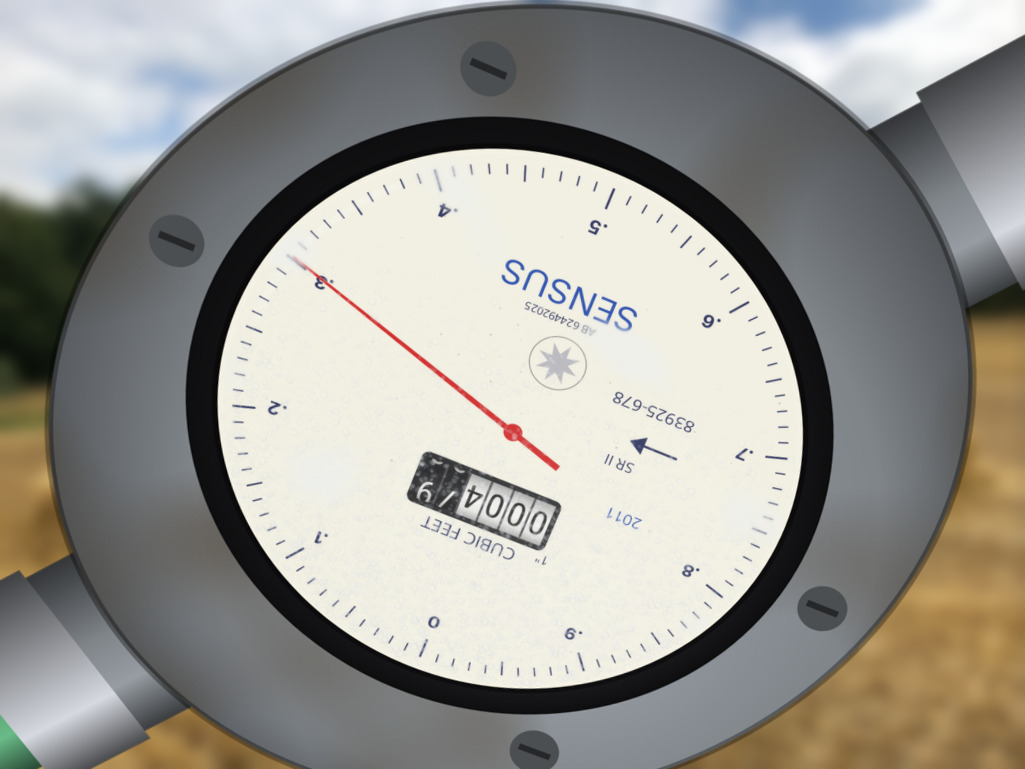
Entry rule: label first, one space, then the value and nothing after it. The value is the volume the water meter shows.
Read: 479.30 ft³
